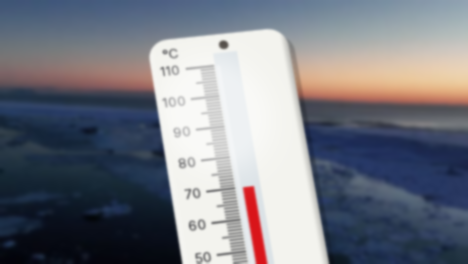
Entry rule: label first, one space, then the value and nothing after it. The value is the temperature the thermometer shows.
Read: 70 °C
